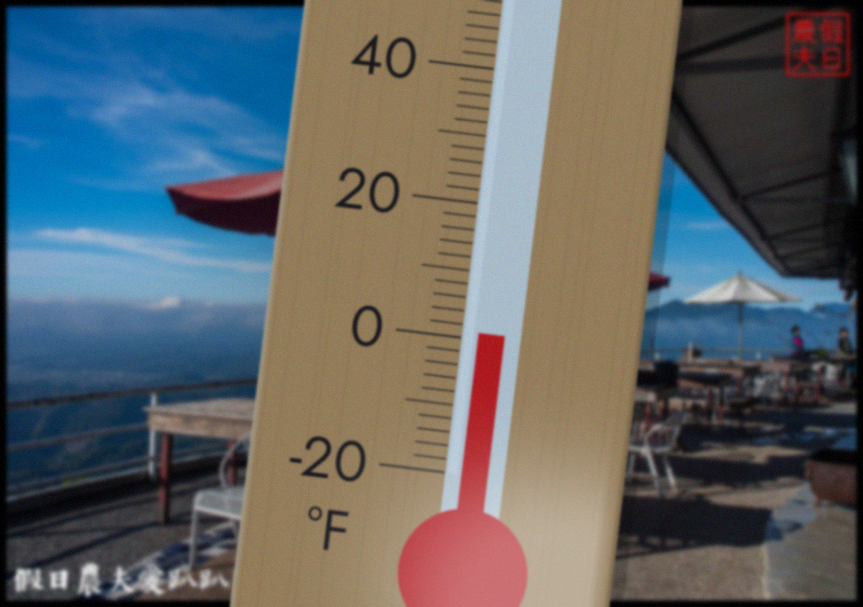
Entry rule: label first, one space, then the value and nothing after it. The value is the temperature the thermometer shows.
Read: 1 °F
